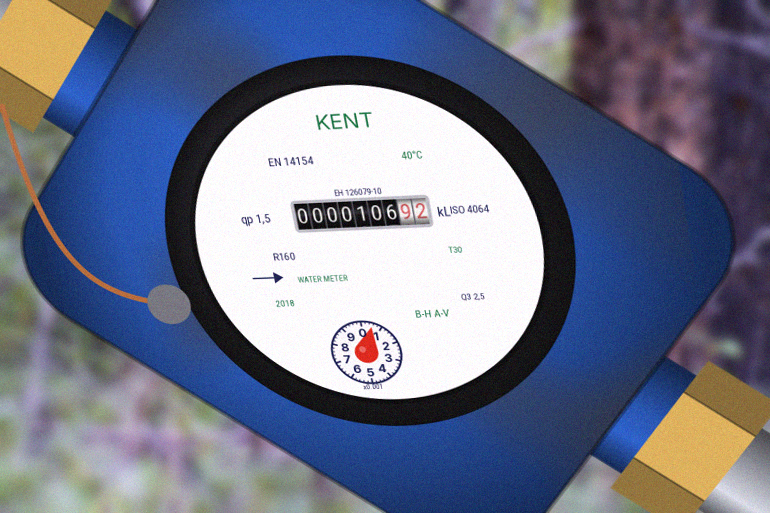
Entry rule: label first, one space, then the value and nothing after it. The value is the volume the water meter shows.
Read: 106.920 kL
